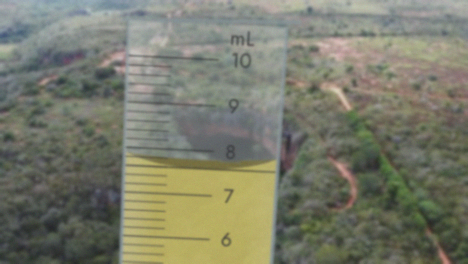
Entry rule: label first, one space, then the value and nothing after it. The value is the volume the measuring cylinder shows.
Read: 7.6 mL
